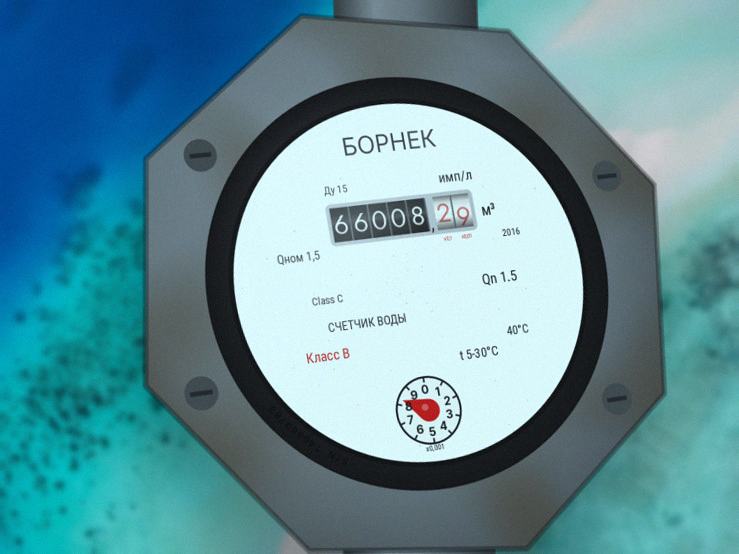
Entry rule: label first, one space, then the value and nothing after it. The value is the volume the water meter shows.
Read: 66008.288 m³
